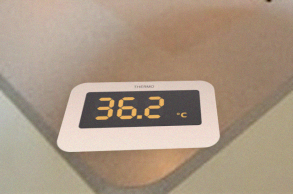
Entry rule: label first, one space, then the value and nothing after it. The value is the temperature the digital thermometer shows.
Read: 36.2 °C
